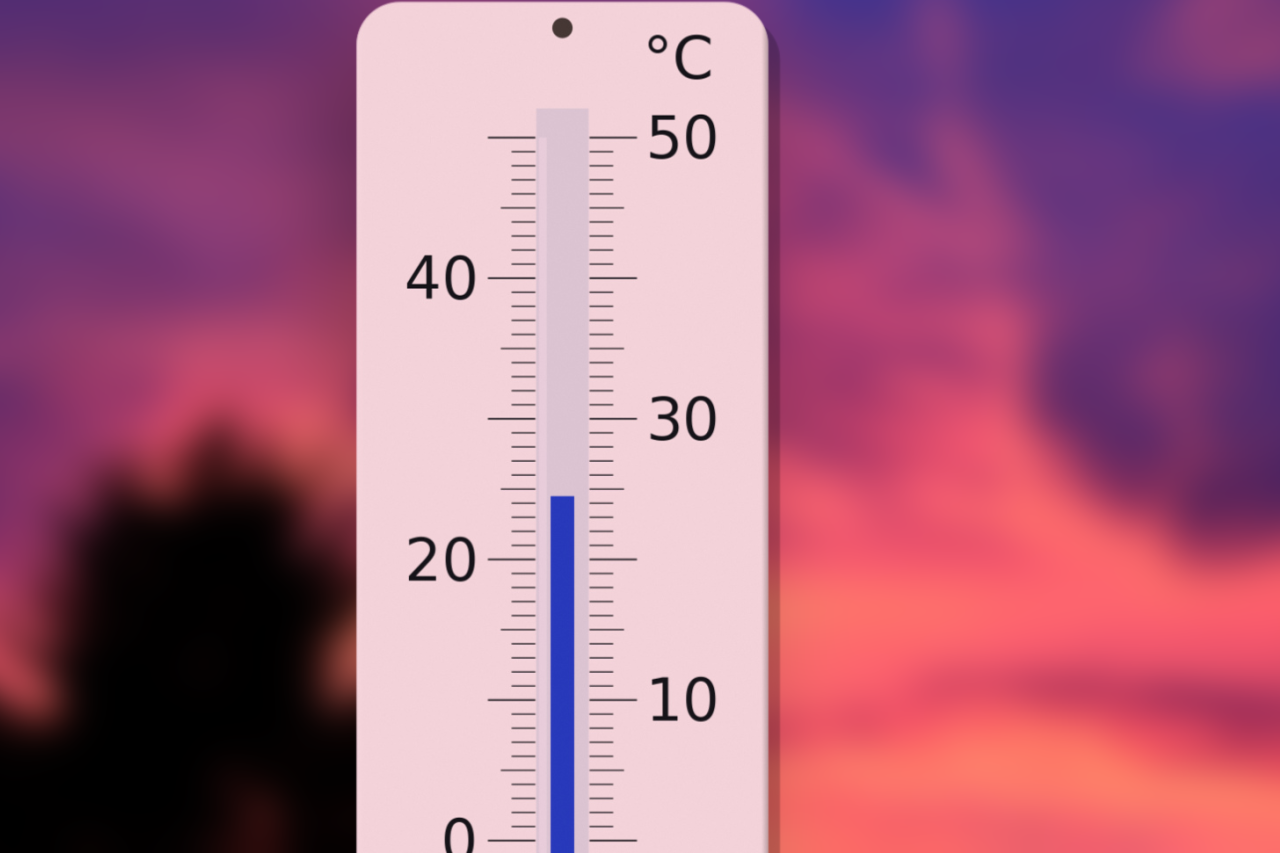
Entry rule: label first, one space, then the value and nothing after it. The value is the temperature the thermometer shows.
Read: 24.5 °C
